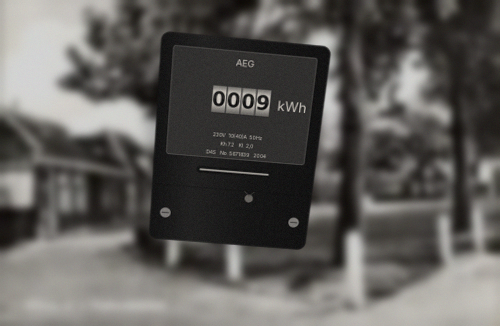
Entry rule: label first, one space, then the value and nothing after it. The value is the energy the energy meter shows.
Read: 9 kWh
